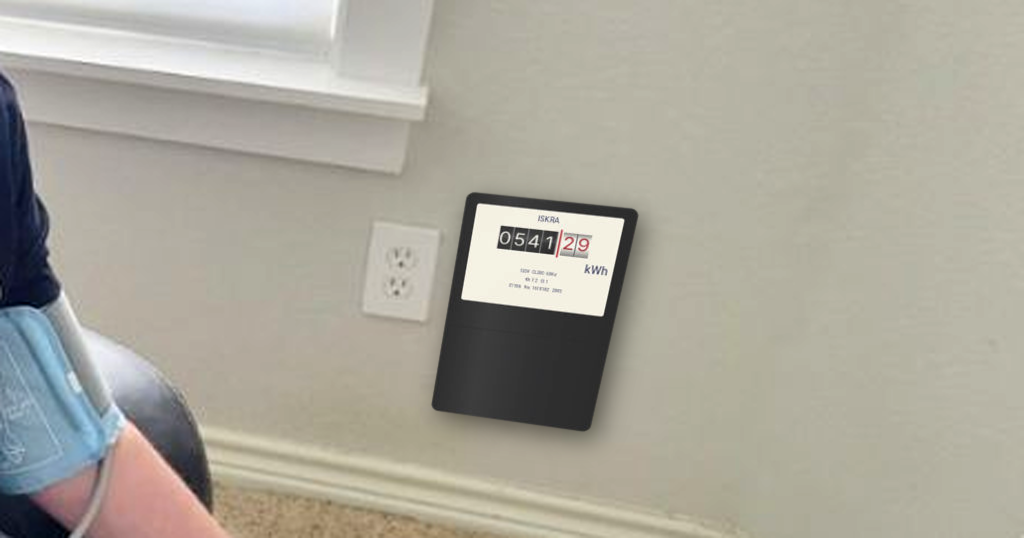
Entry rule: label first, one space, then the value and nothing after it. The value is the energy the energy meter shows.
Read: 541.29 kWh
